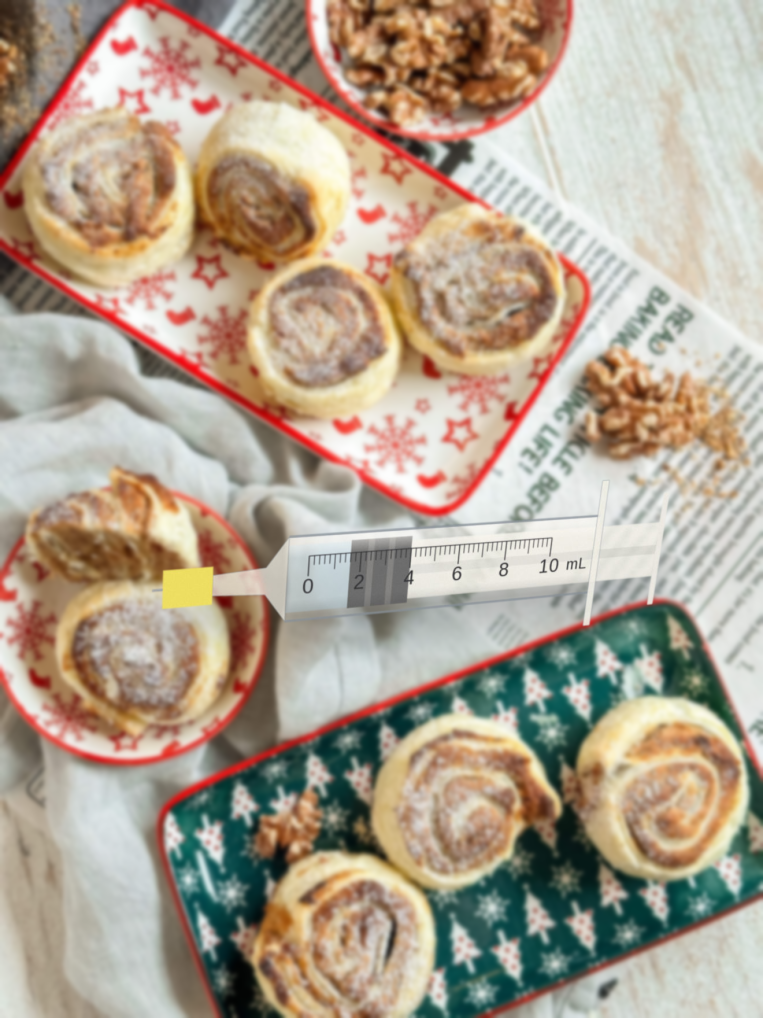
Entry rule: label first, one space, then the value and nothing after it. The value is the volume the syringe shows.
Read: 1.6 mL
